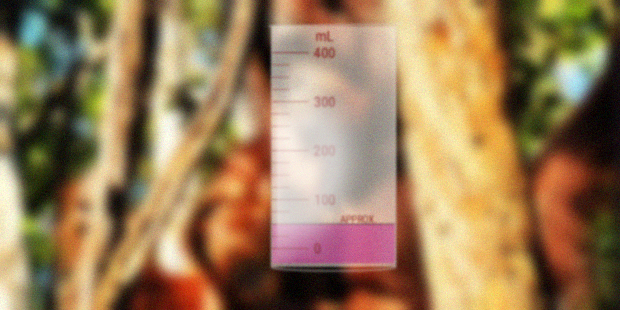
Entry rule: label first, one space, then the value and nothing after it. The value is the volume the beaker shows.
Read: 50 mL
